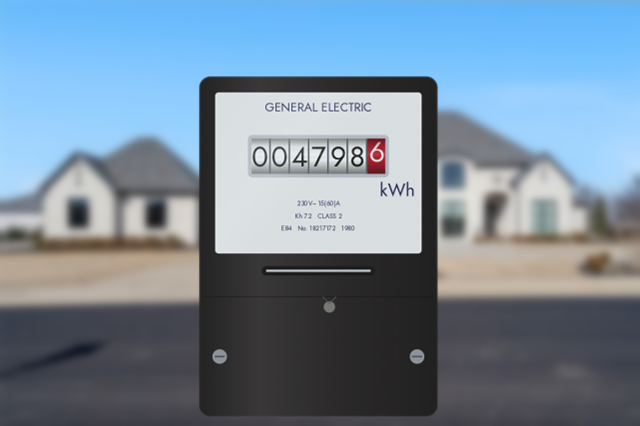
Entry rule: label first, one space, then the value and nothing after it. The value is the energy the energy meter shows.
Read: 4798.6 kWh
